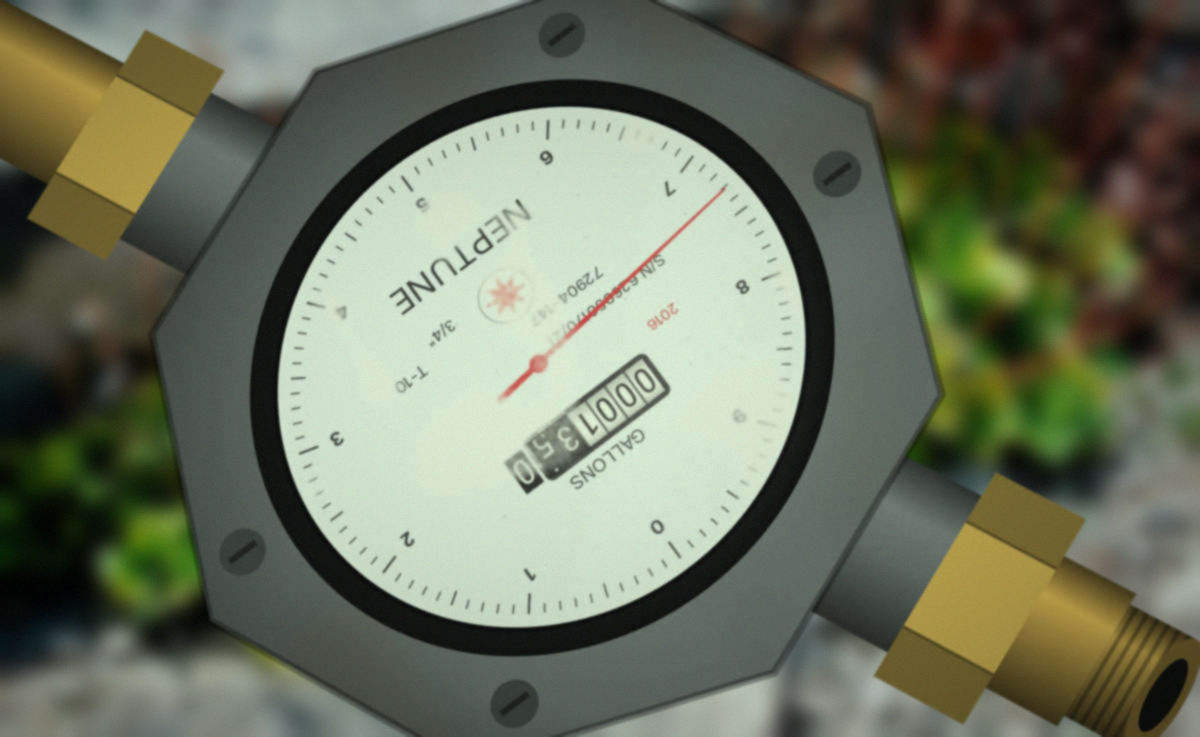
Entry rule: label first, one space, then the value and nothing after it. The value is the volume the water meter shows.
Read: 1347.3 gal
